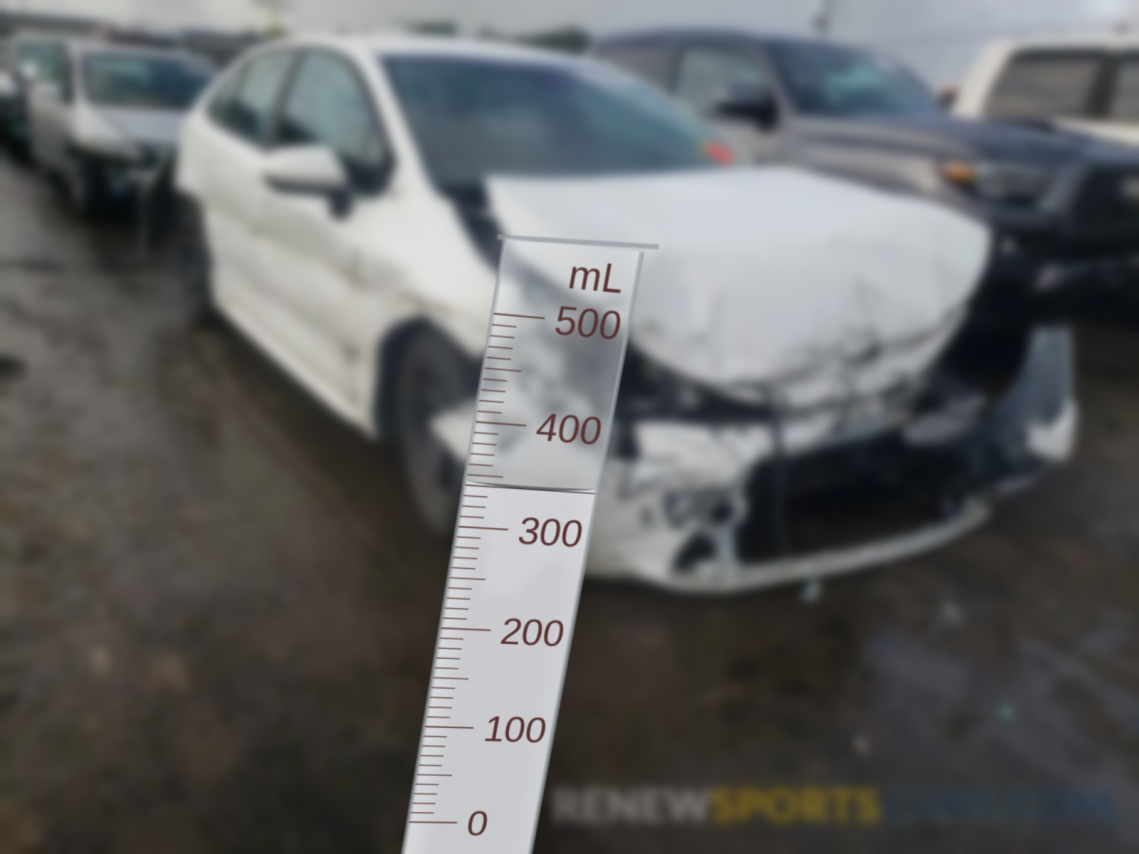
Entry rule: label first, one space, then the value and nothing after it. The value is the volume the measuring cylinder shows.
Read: 340 mL
